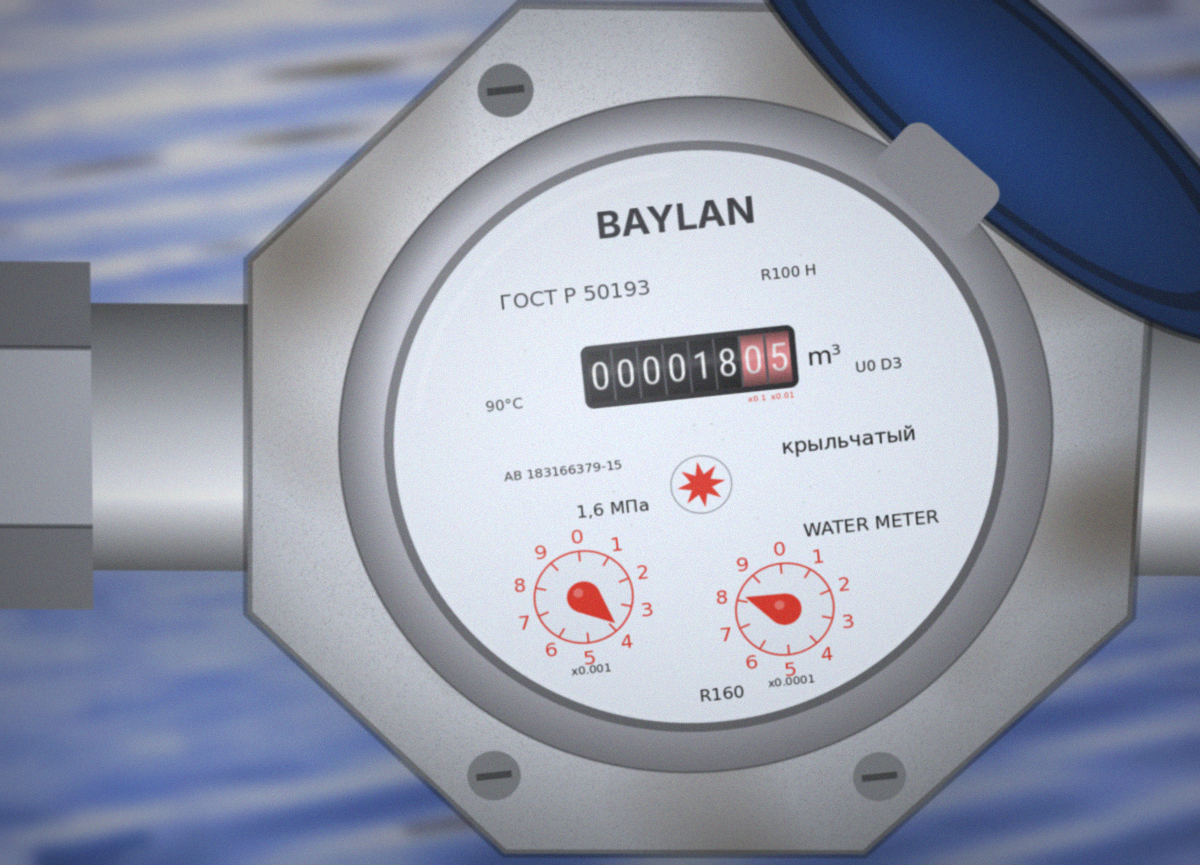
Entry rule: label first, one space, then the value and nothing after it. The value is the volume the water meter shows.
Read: 18.0538 m³
